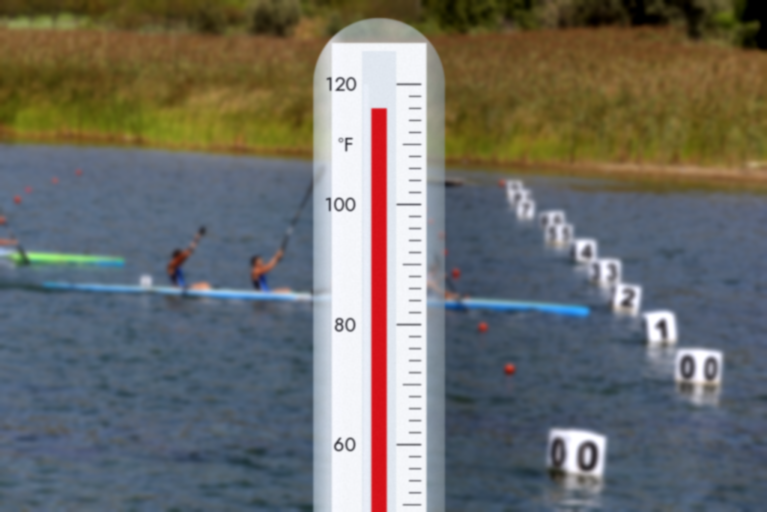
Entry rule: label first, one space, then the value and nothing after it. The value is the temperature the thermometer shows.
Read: 116 °F
